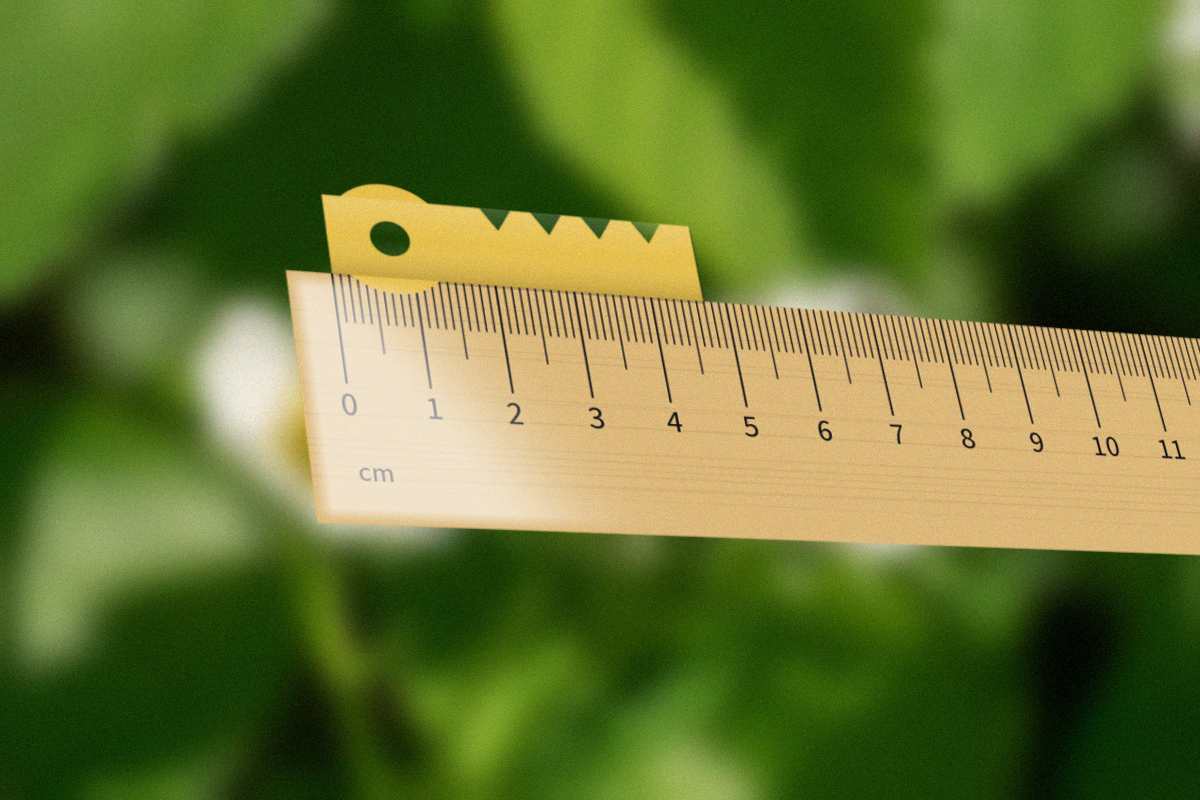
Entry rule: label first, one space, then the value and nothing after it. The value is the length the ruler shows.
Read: 4.7 cm
